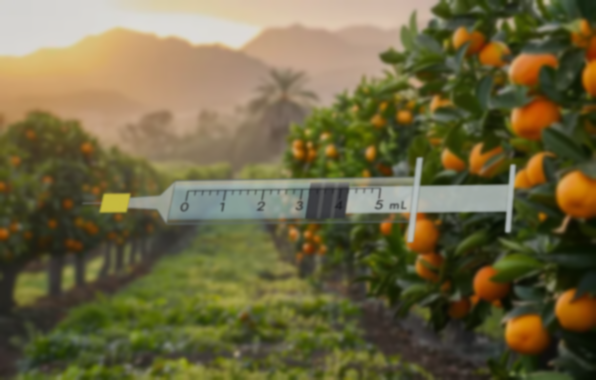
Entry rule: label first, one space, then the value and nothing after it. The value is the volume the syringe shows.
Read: 3.2 mL
